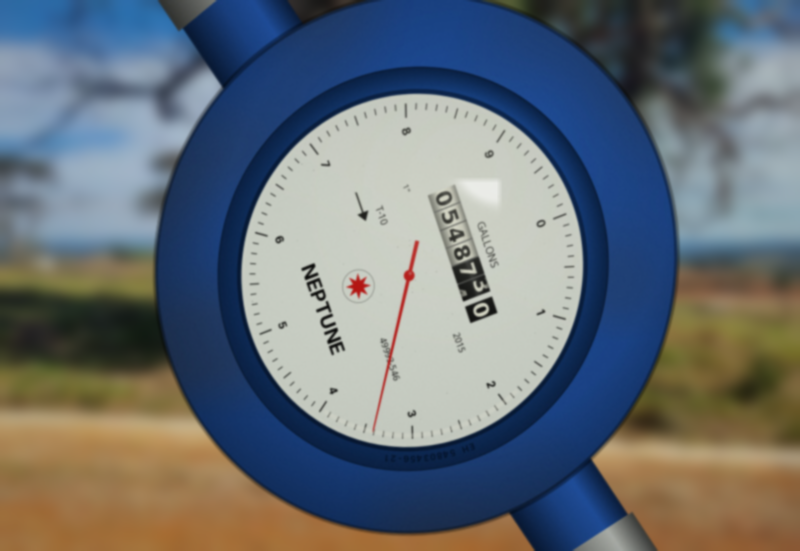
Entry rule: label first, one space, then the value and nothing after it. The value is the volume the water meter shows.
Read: 548733.4 gal
